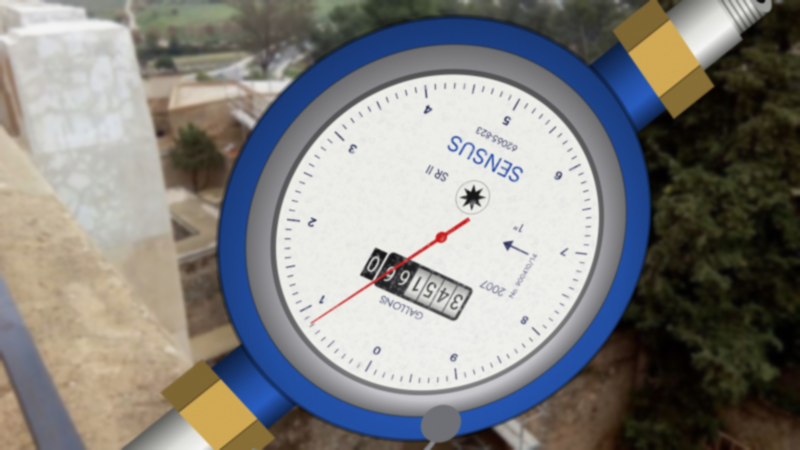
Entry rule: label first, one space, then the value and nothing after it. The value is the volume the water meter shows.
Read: 3451660.8 gal
